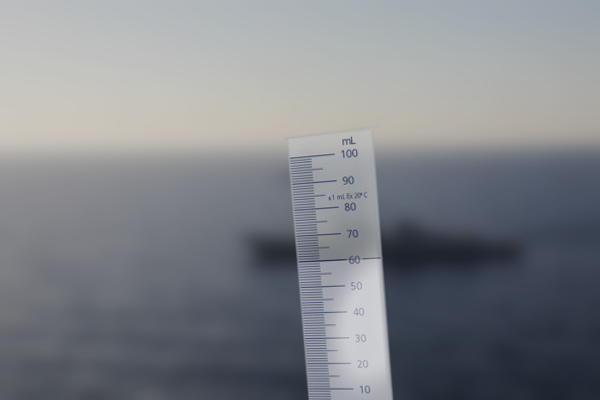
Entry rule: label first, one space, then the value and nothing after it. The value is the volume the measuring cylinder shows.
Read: 60 mL
